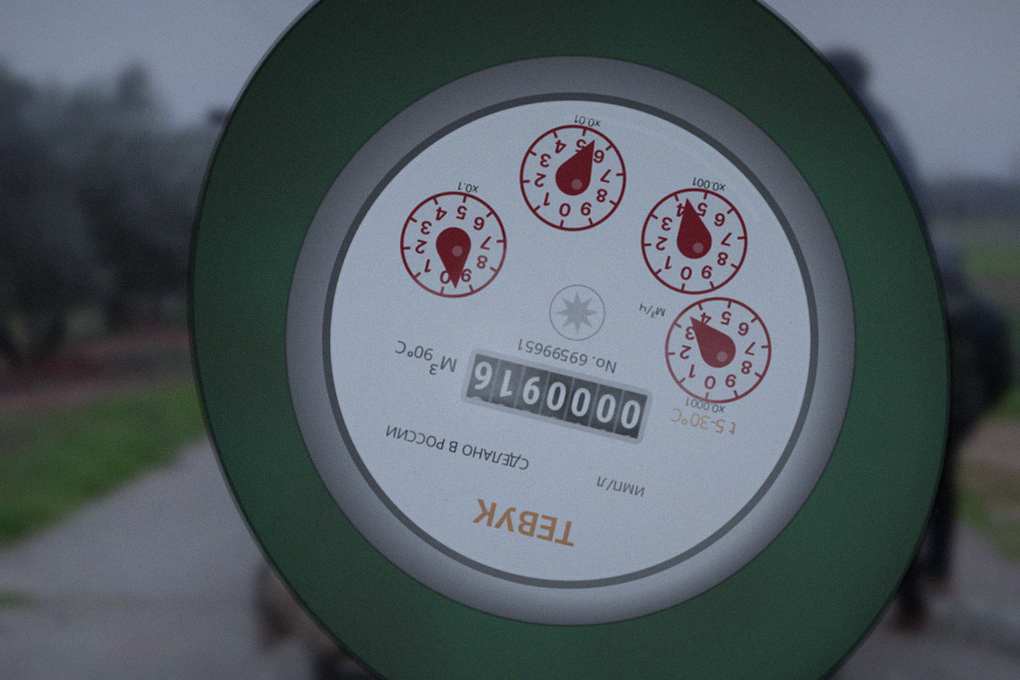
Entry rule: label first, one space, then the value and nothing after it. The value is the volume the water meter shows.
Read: 915.9543 m³
